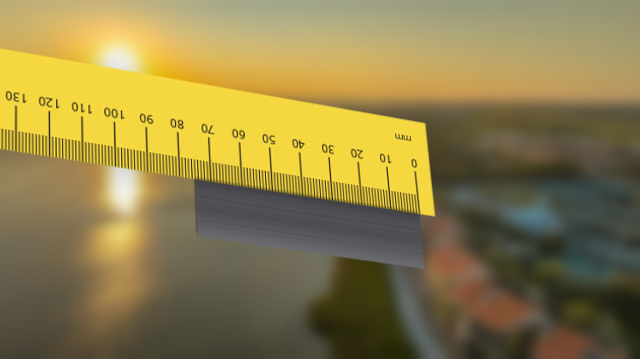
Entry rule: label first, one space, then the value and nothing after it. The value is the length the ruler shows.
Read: 75 mm
